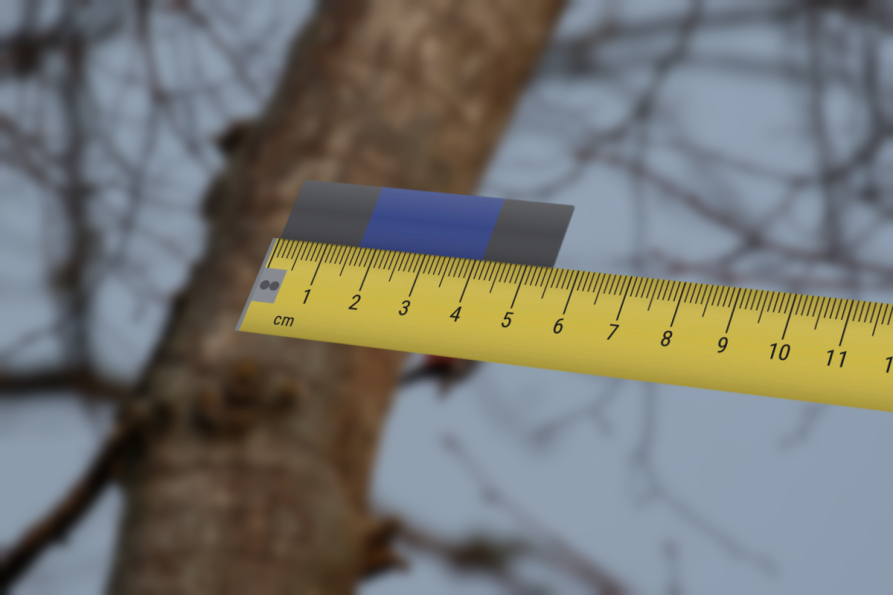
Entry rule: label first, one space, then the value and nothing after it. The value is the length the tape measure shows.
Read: 5.5 cm
